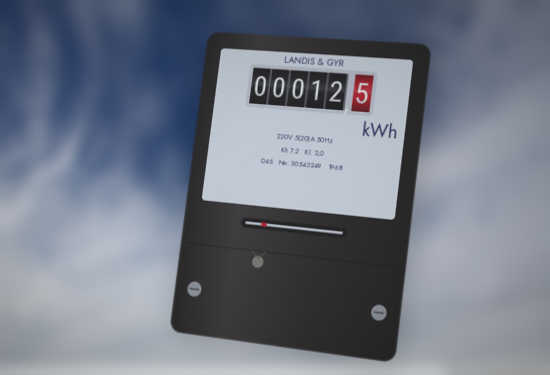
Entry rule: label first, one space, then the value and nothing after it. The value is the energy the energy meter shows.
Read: 12.5 kWh
